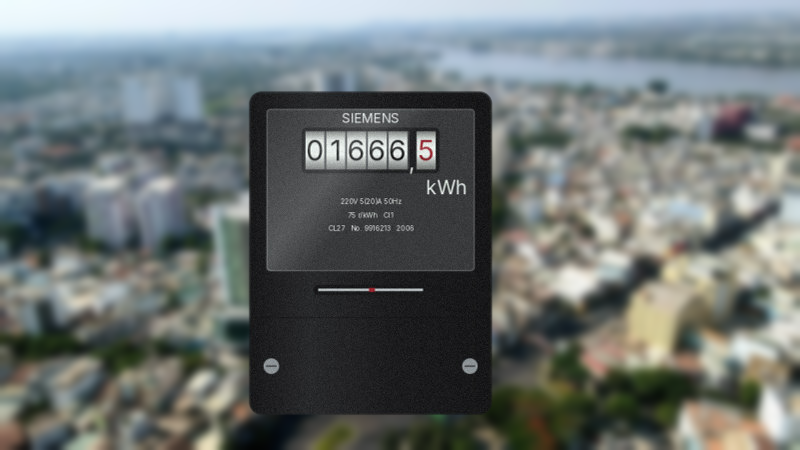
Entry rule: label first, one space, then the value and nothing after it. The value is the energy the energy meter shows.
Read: 1666.5 kWh
